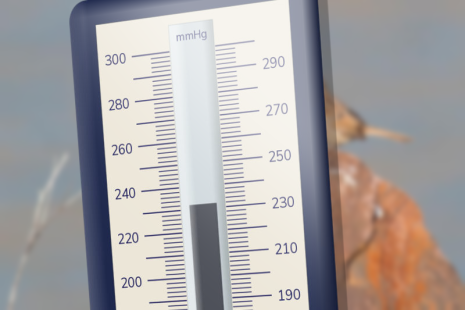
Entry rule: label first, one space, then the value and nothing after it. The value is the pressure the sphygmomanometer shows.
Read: 232 mmHg
